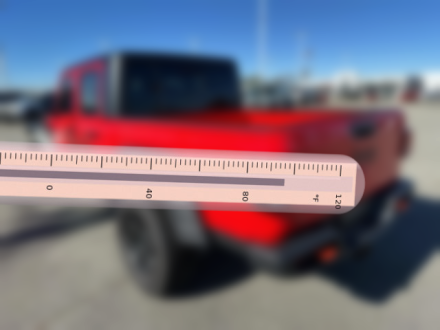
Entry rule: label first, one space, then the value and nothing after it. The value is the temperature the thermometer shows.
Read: 96 °F
